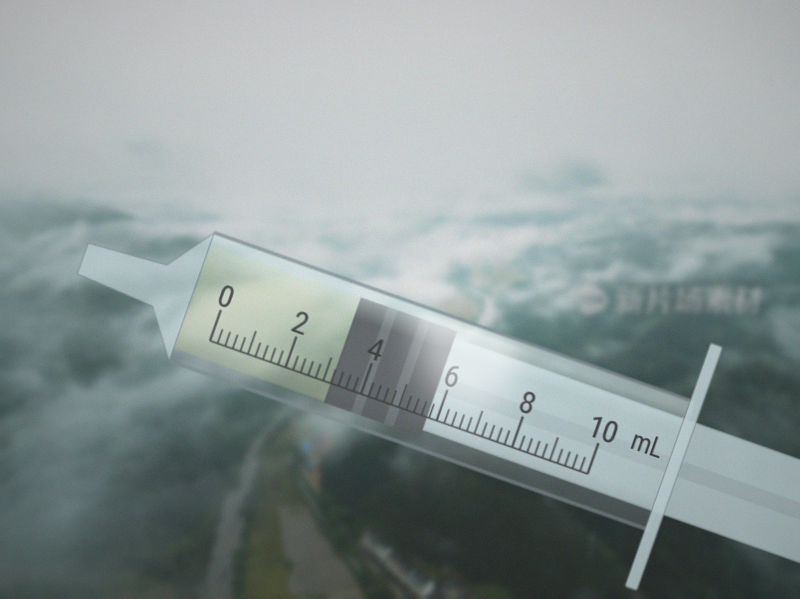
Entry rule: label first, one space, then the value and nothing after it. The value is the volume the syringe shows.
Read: 3.2 mL
